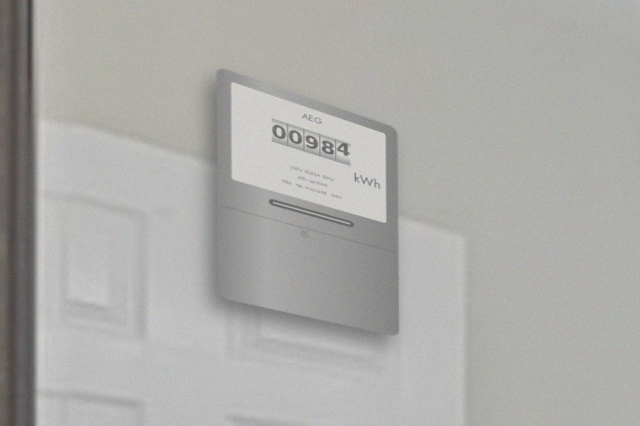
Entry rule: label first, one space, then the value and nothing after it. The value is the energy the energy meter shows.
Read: 984 kWh
